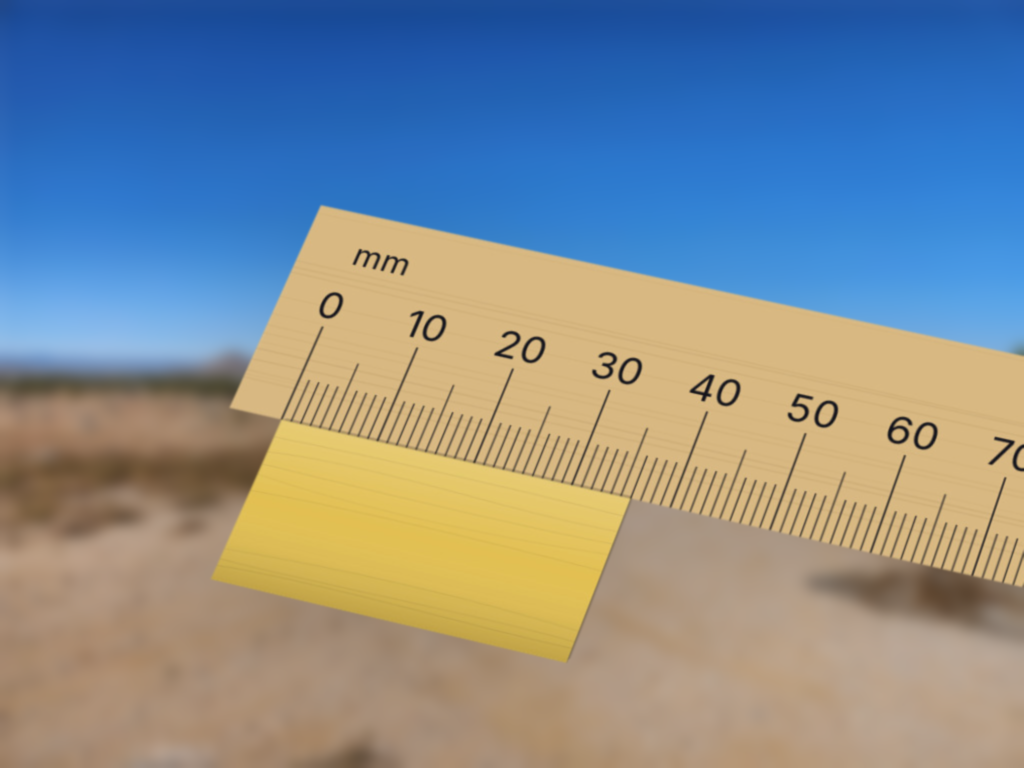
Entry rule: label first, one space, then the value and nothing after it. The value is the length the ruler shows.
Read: 36 mm
